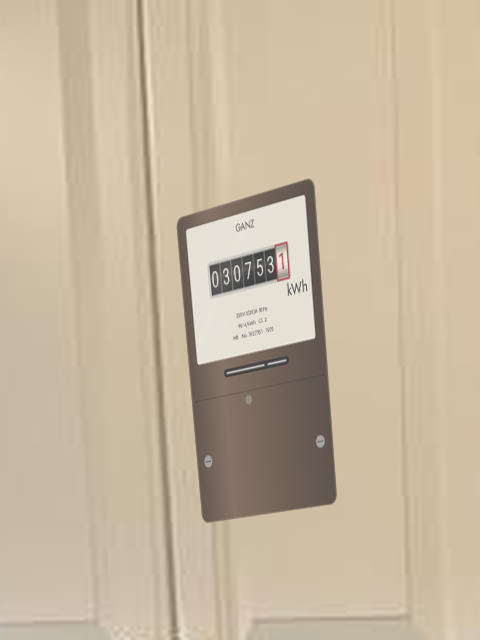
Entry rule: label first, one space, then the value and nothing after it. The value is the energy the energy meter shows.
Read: 30753.1 kWh
